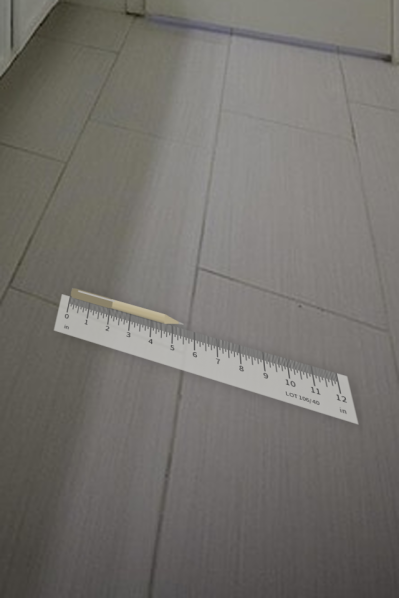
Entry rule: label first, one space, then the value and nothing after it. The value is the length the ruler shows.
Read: 5.5 in
